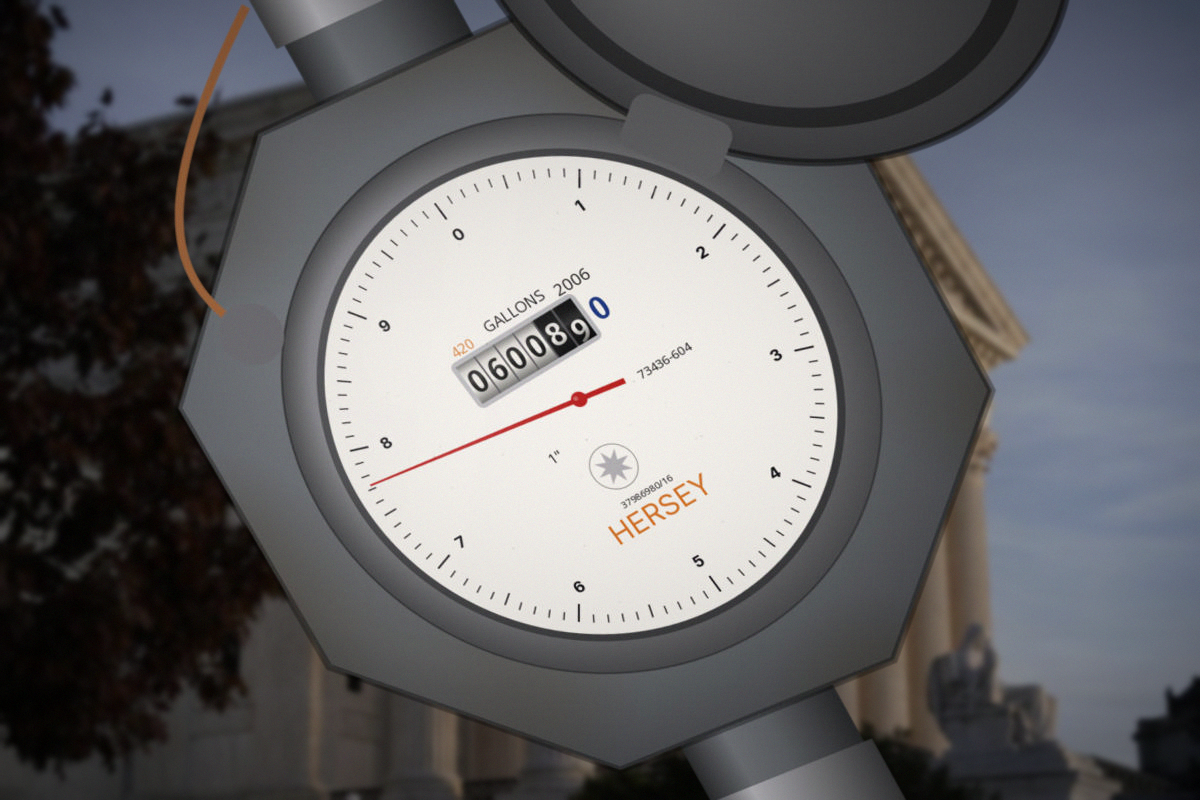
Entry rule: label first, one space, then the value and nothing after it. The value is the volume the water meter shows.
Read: 600887.7 gal
